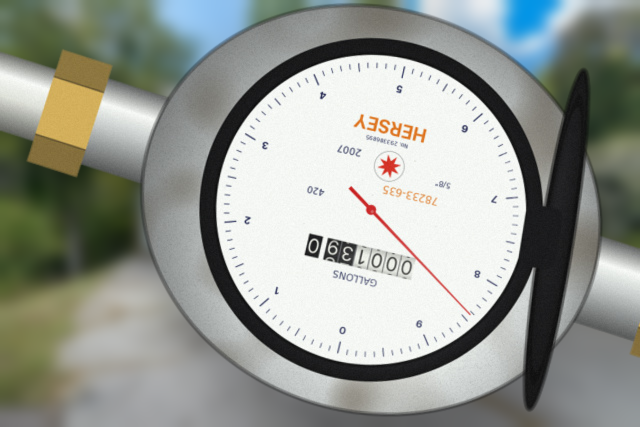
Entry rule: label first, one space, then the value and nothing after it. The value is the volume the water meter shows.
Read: 1388.4 gal
